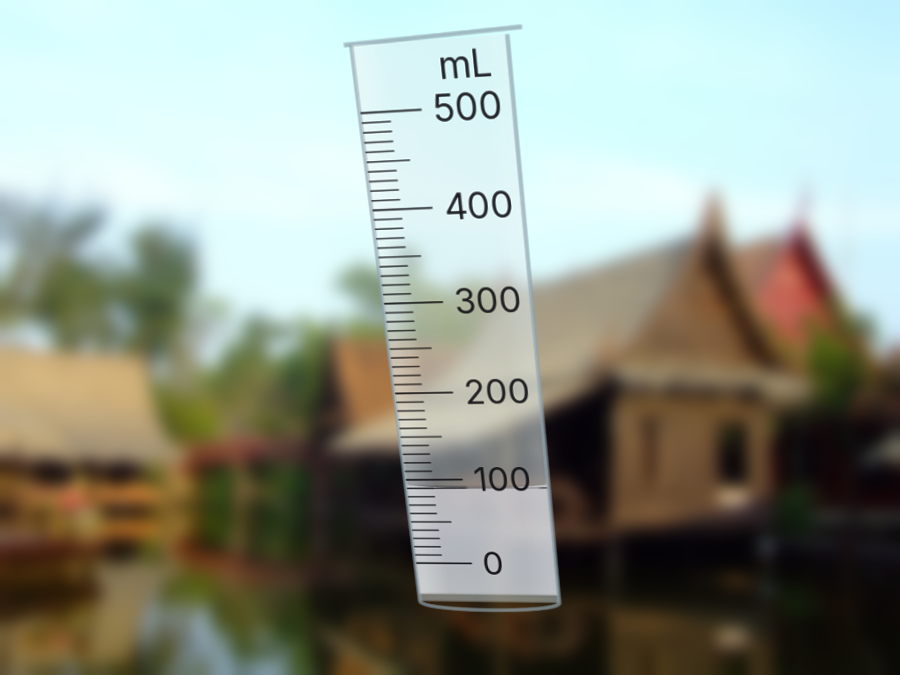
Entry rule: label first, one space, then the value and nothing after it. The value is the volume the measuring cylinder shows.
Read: 90 mL
